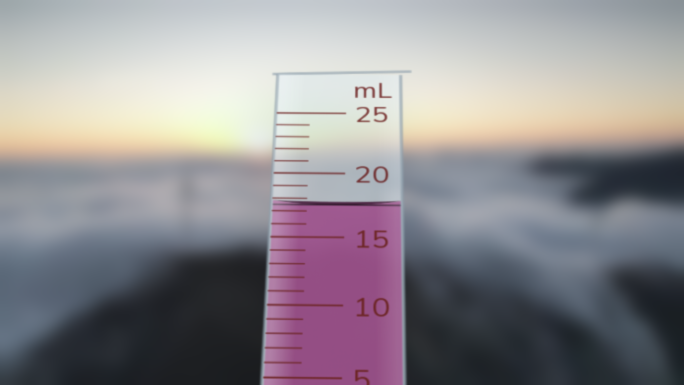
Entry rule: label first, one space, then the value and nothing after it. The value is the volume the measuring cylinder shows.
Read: 17.5 mL
